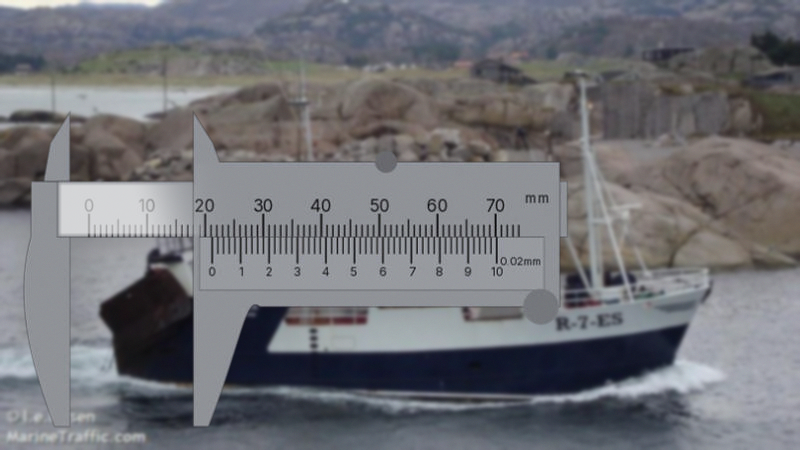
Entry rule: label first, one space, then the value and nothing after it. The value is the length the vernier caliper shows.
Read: 21.2 mm
